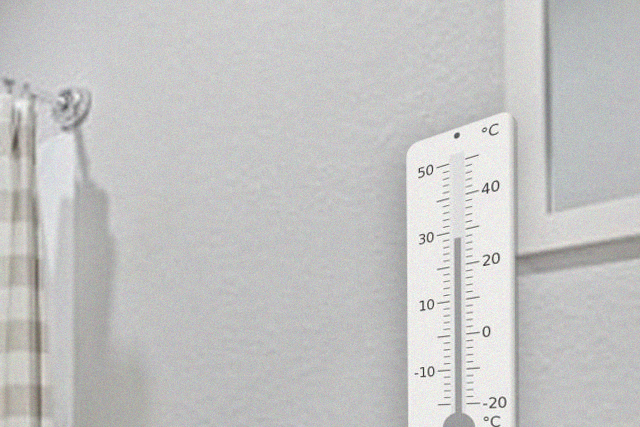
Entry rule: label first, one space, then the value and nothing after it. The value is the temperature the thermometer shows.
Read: 28 °C
